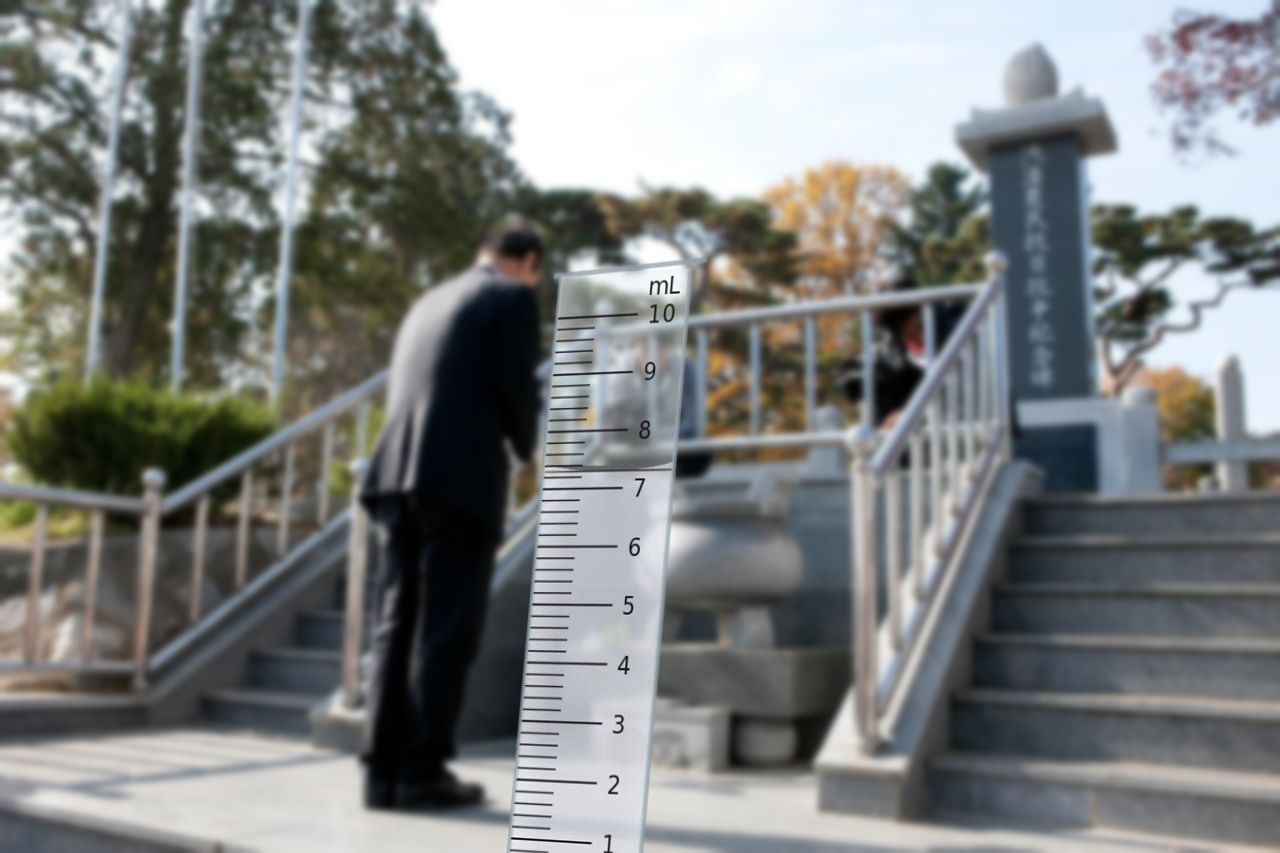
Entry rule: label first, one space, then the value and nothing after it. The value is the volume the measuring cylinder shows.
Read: 7.3 mL
